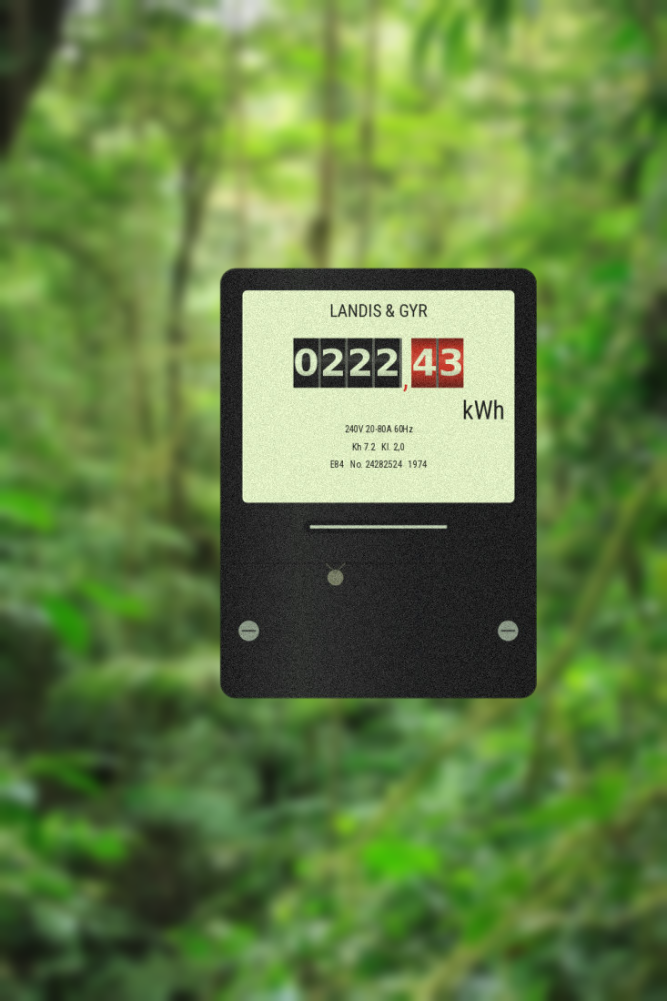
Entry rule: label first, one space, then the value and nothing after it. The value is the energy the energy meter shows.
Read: 222.43 kWh
